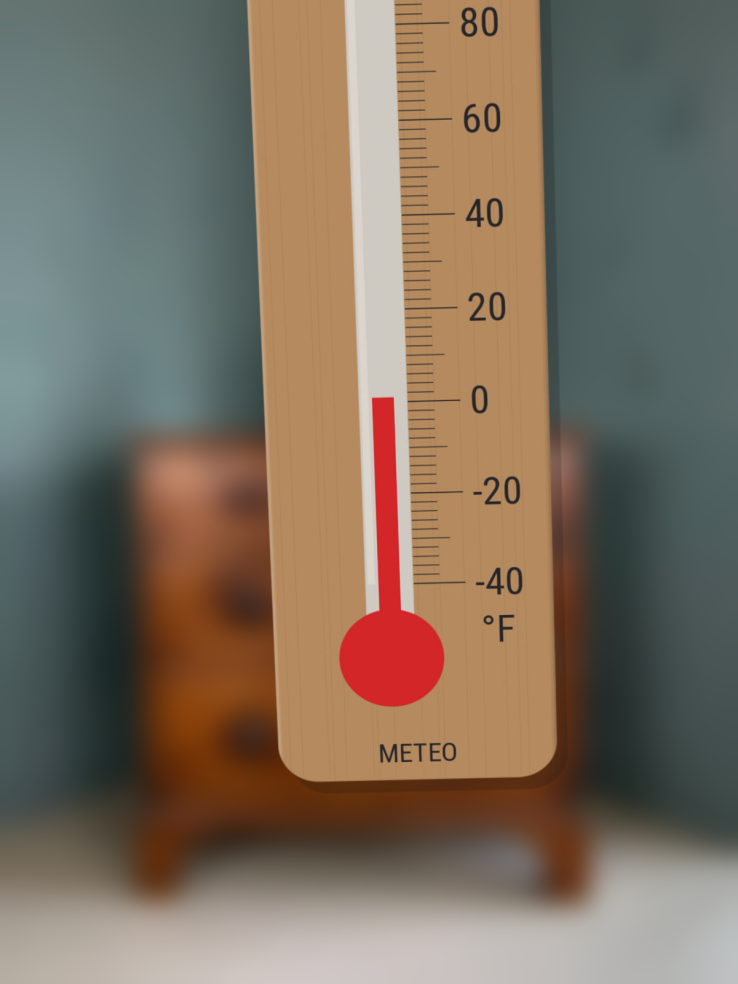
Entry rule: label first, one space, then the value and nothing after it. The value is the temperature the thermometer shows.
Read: 1 °F
